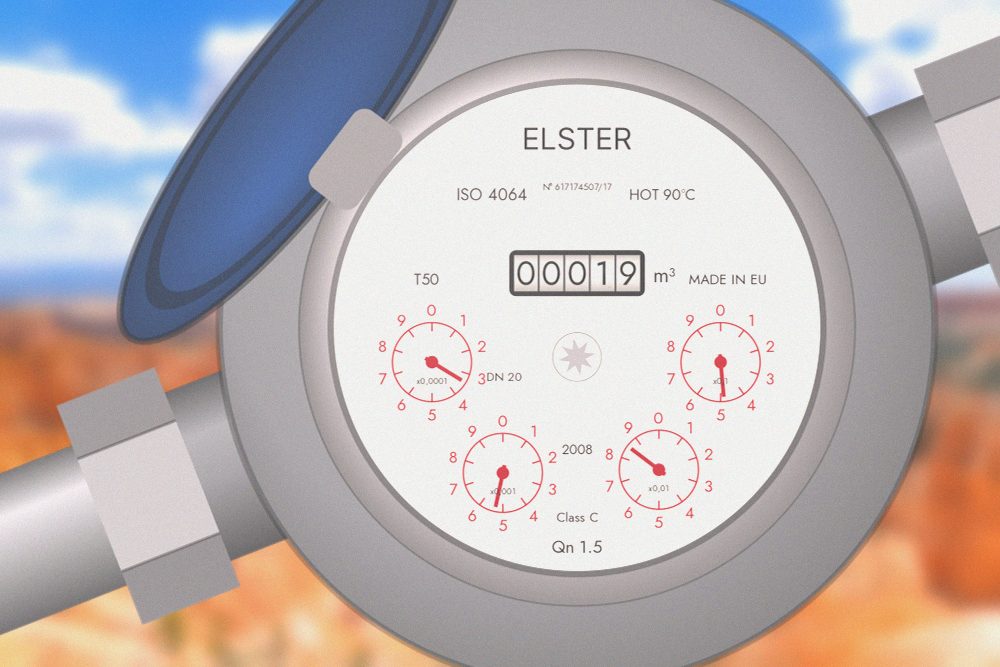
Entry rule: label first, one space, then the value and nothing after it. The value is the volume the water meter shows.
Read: 19.4853 m³
